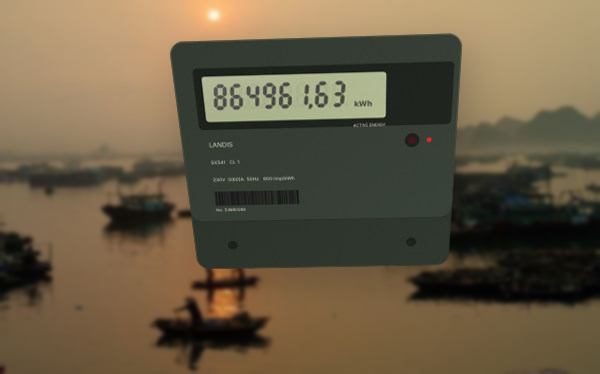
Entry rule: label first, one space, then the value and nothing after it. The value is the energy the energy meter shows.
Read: 864961.63 kWh
